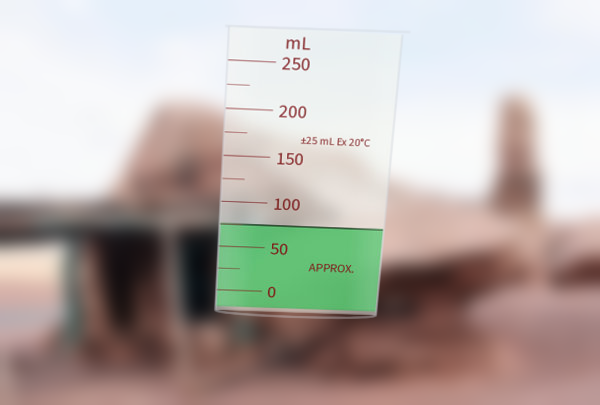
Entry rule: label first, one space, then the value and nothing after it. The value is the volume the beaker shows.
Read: 75 mL
